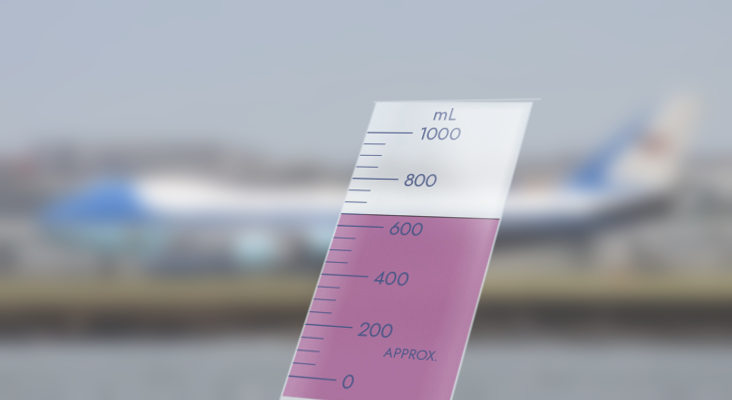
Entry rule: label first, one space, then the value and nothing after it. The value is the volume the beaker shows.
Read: 650 mL
